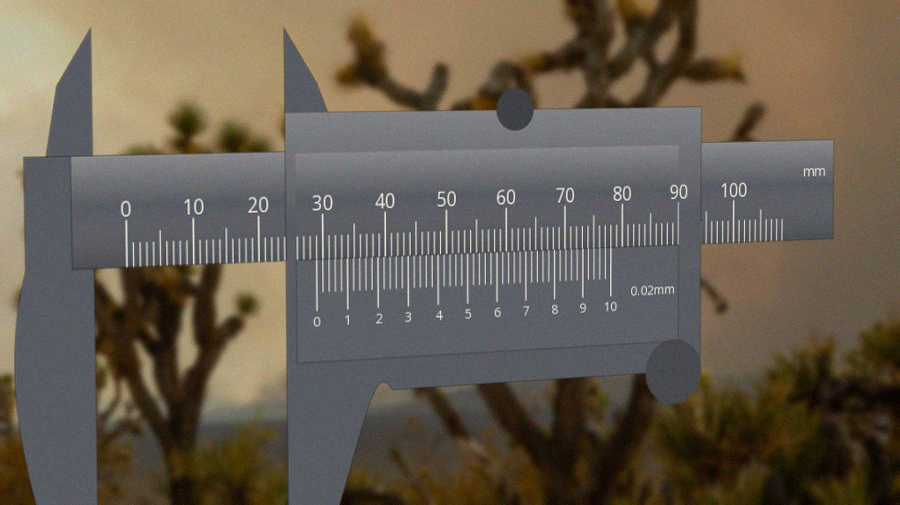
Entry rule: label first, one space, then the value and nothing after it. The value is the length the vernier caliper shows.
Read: 29.0 mm
